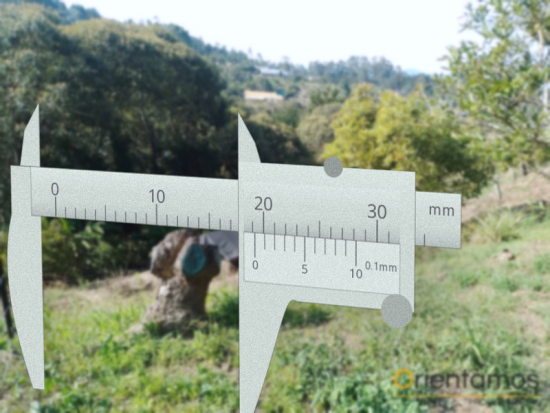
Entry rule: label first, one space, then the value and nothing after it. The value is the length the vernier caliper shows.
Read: 19.2 mm
